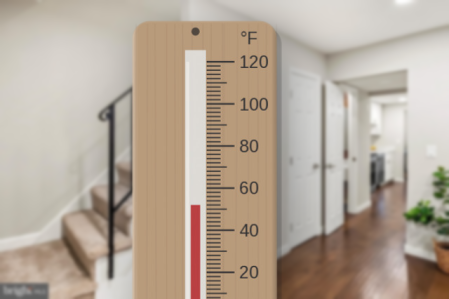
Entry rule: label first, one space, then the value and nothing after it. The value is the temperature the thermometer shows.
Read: 52 °F
